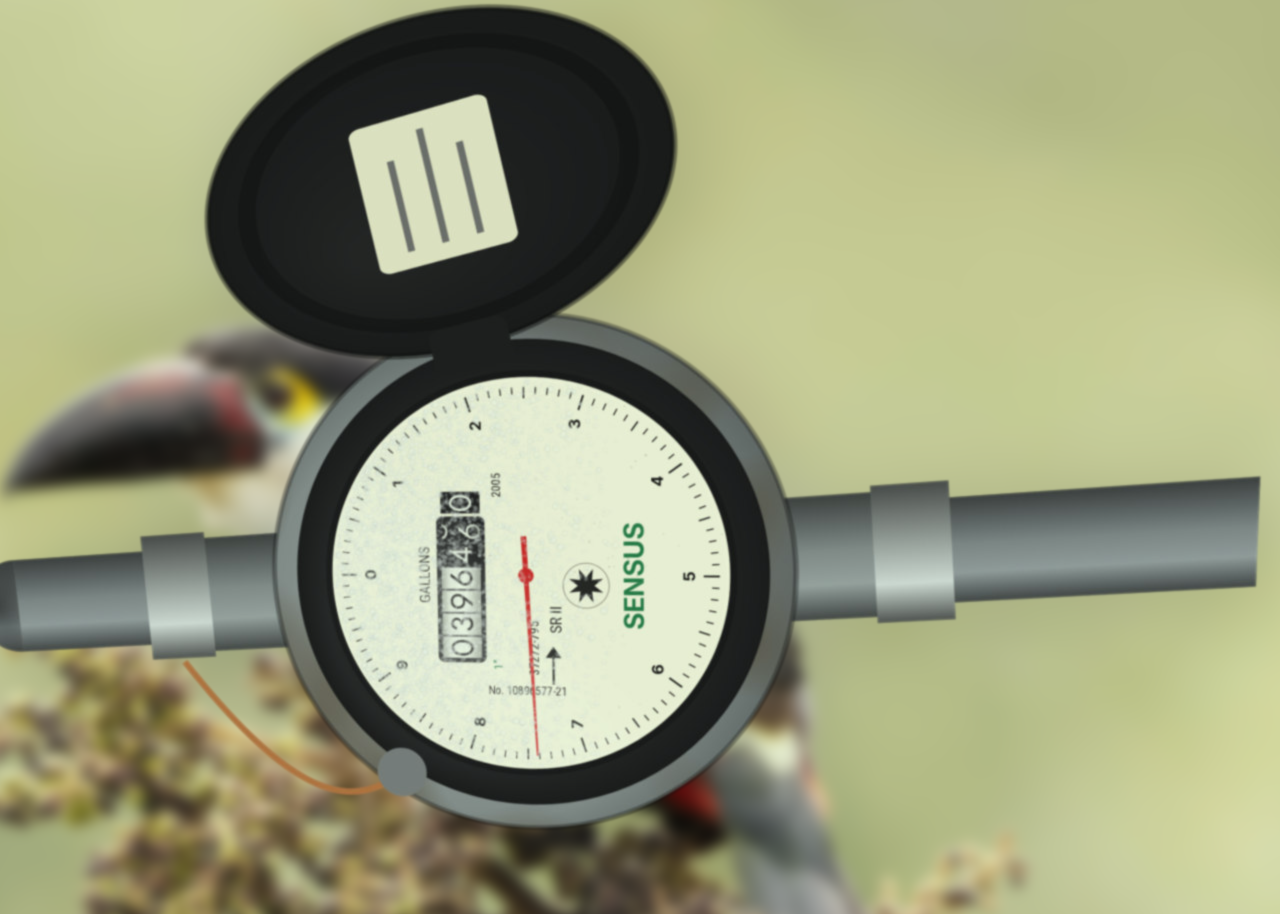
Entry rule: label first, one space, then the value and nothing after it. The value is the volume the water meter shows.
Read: 396457.4 gal
